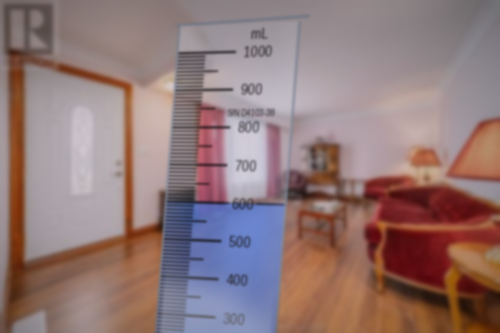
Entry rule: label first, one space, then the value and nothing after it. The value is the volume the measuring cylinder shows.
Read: 600 mL
